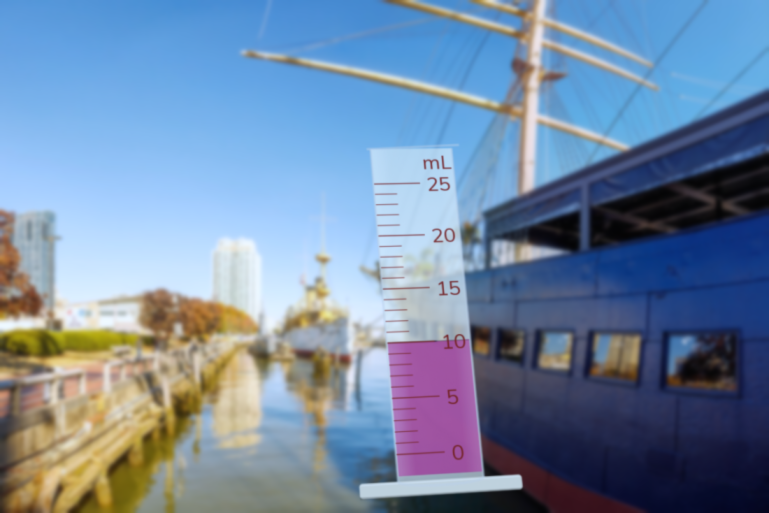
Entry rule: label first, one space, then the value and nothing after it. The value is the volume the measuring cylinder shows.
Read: 10 mL
